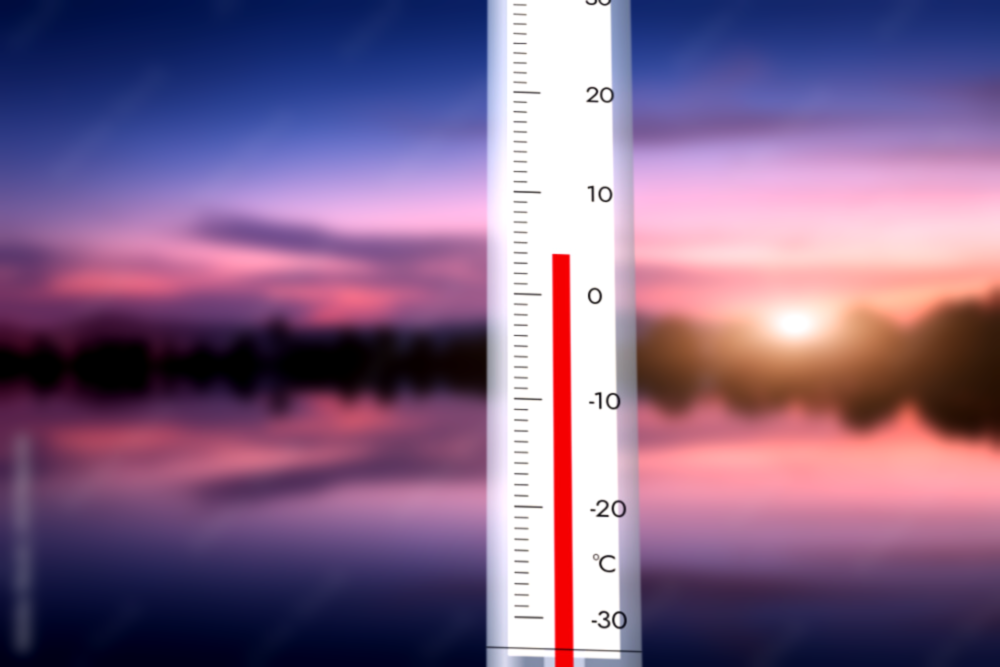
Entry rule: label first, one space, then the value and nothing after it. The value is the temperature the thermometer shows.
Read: 4 °C
